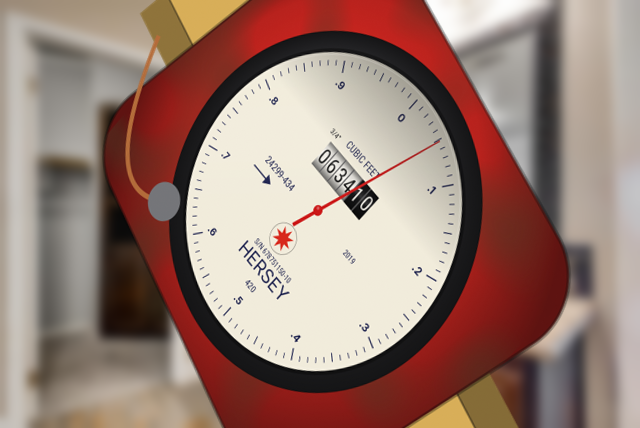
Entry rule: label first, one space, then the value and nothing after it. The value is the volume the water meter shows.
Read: 63410.05 ft³
